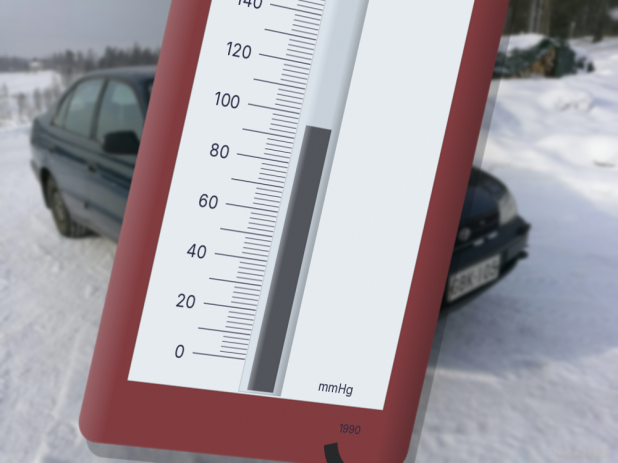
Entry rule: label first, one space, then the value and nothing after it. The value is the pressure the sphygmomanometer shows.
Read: 96 mmHg
